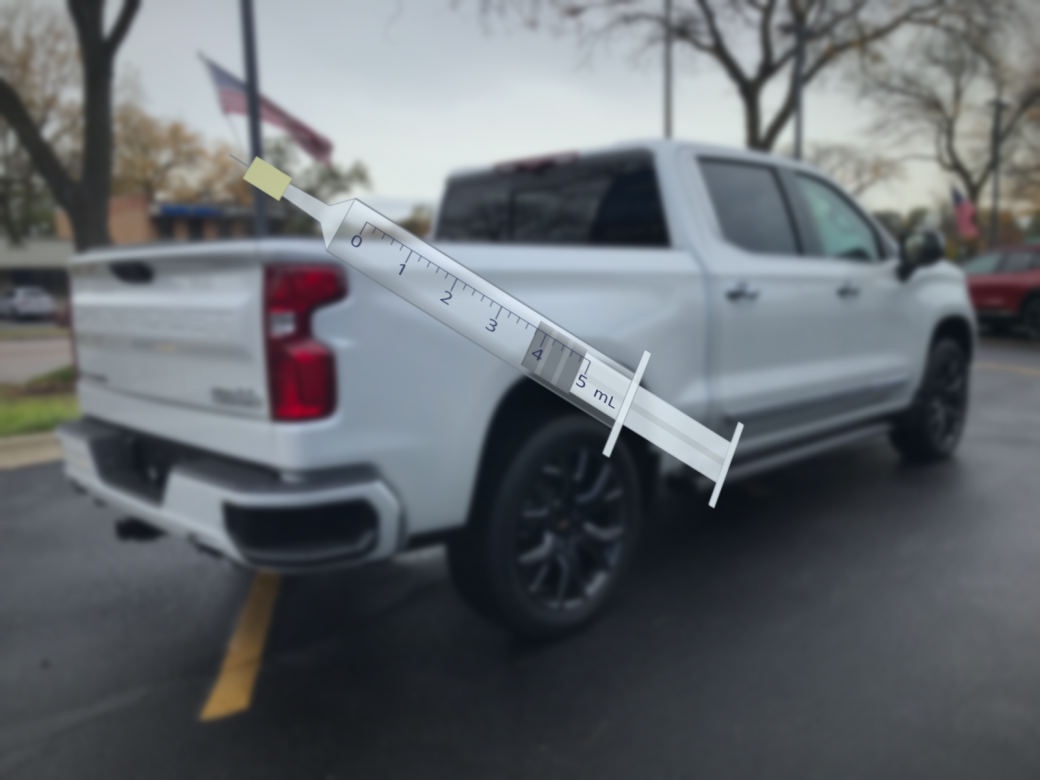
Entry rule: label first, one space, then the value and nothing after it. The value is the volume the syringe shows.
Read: 3.8 mL
